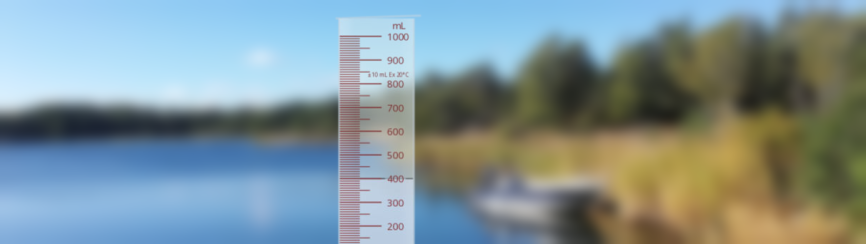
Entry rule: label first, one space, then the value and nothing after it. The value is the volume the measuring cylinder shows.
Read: 400 mL
